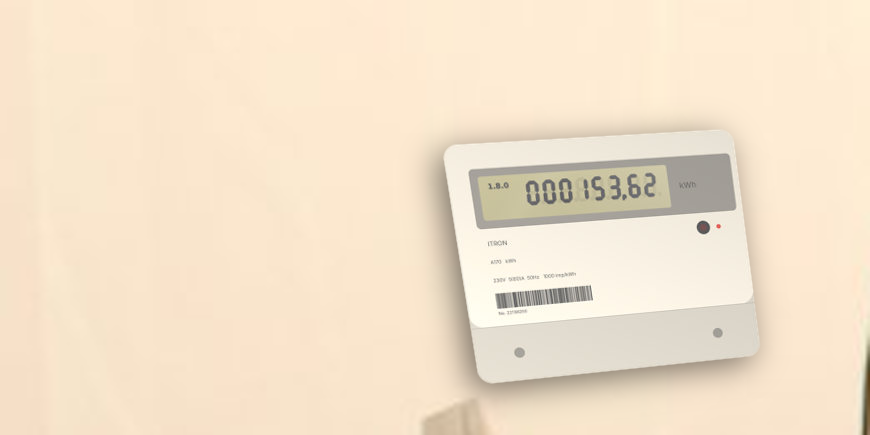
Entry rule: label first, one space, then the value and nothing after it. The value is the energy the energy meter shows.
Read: 153.62 kWh
